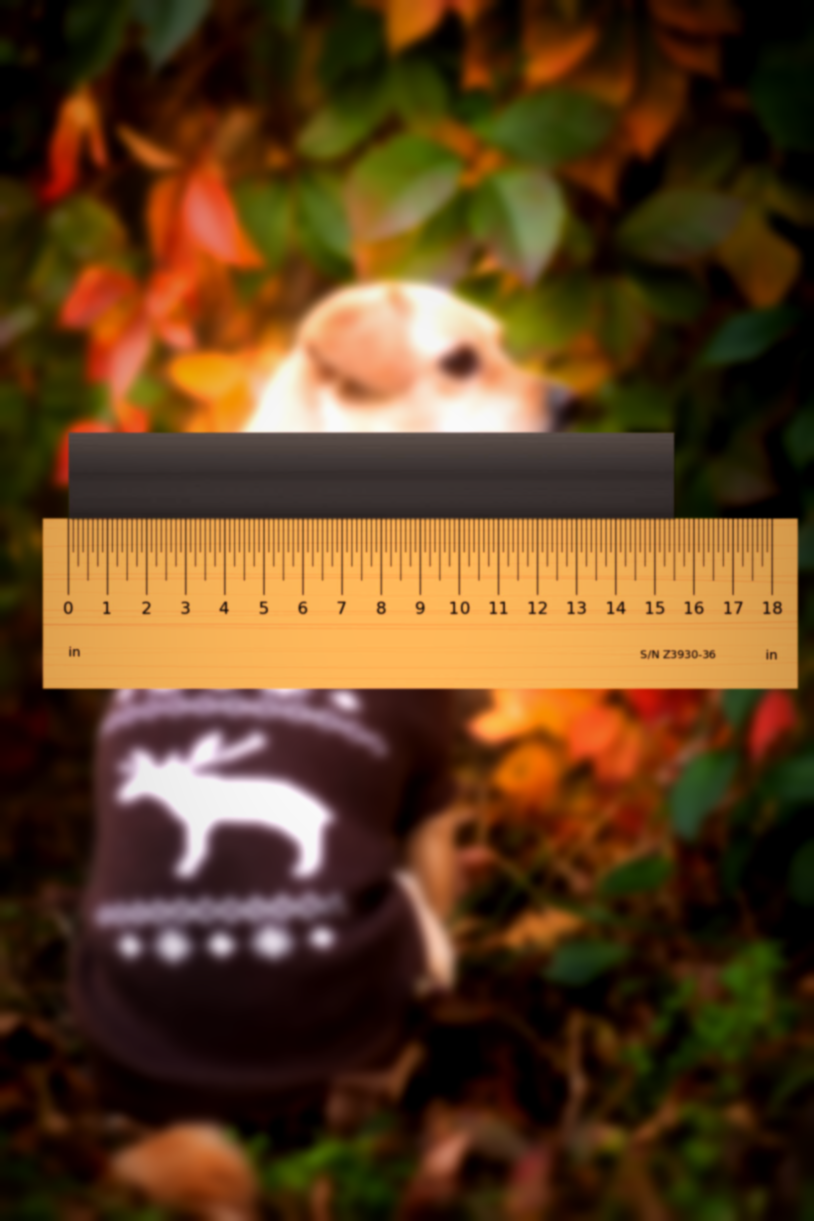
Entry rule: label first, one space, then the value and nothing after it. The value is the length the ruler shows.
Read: 15.5 in
